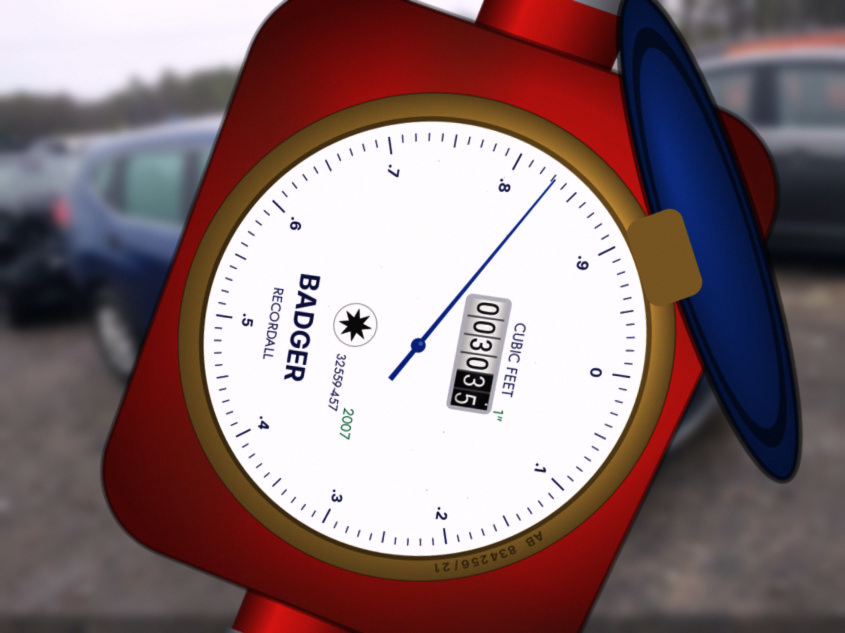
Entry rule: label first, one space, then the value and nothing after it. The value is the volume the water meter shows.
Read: 3034.83 ft³
